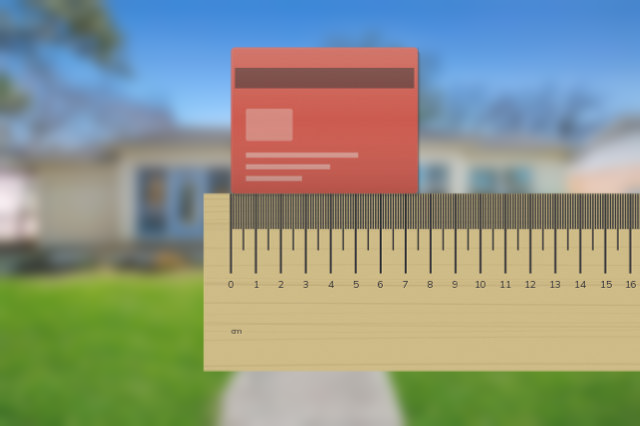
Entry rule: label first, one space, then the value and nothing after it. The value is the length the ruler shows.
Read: 7.5 cm
